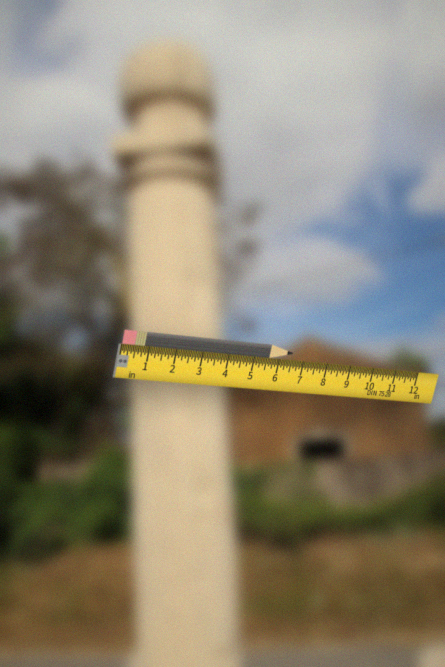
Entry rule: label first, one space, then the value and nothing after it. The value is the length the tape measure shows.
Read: 6.5 in
